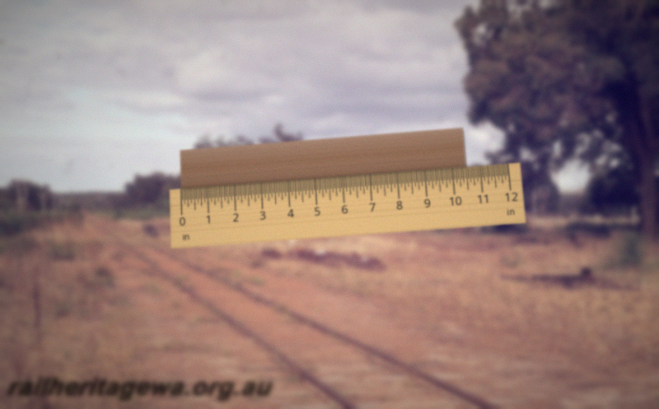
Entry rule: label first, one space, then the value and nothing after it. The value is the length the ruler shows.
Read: 10.5 in
